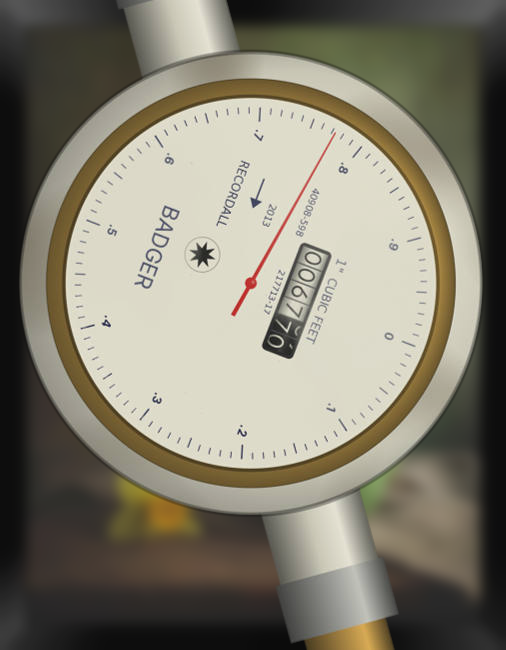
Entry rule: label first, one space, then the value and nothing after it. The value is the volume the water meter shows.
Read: 6769.77 ft³
